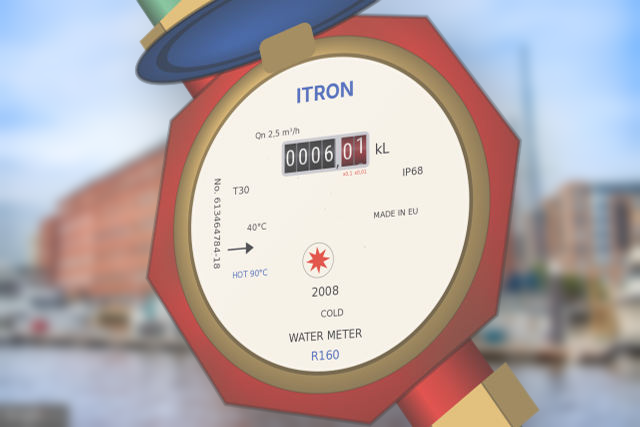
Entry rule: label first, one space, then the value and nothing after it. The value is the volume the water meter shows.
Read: 6.01 kL
